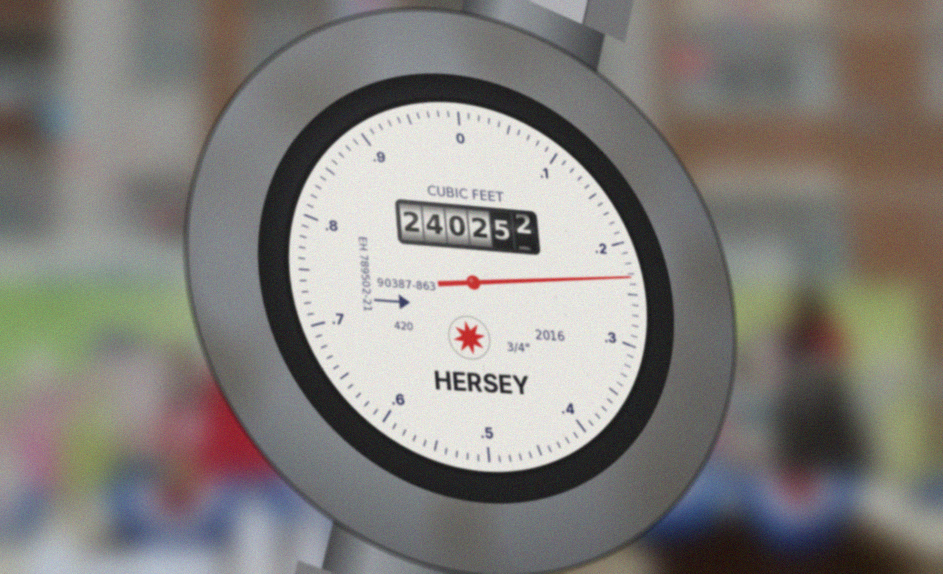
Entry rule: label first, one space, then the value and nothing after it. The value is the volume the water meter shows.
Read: 240252.23 ft³
